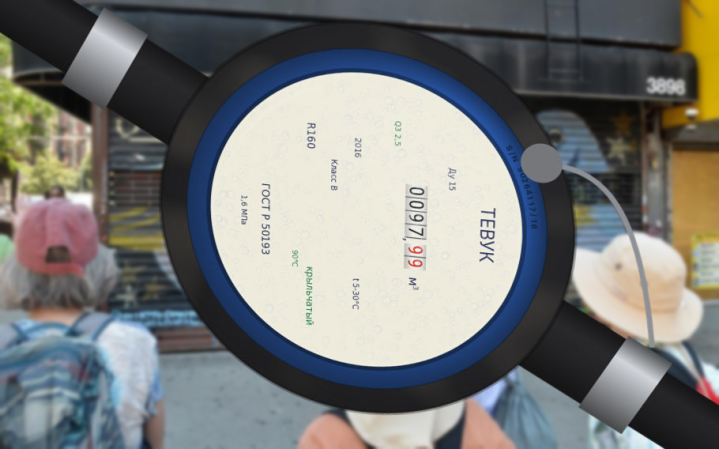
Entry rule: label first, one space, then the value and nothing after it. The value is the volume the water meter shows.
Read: 97.99 m³
